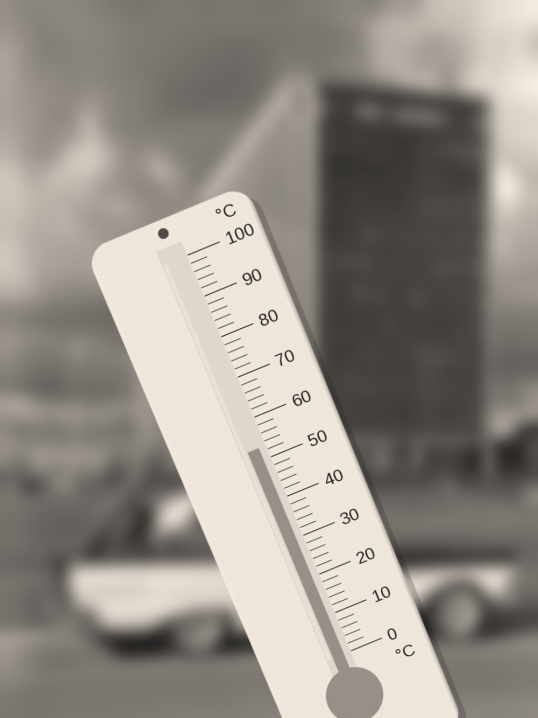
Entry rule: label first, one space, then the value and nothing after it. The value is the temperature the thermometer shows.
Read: 53 °C
